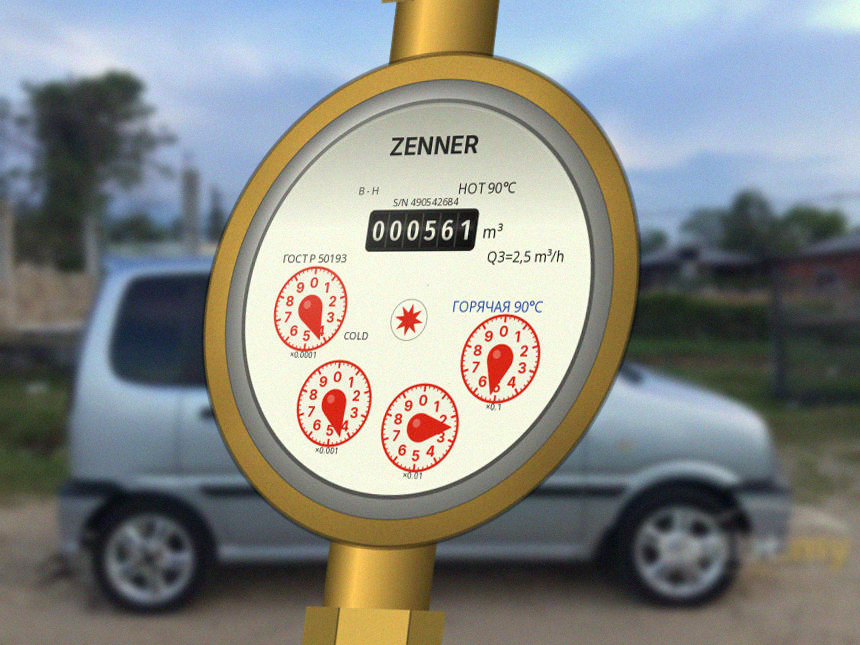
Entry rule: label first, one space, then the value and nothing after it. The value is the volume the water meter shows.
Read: 561.5244 m³
